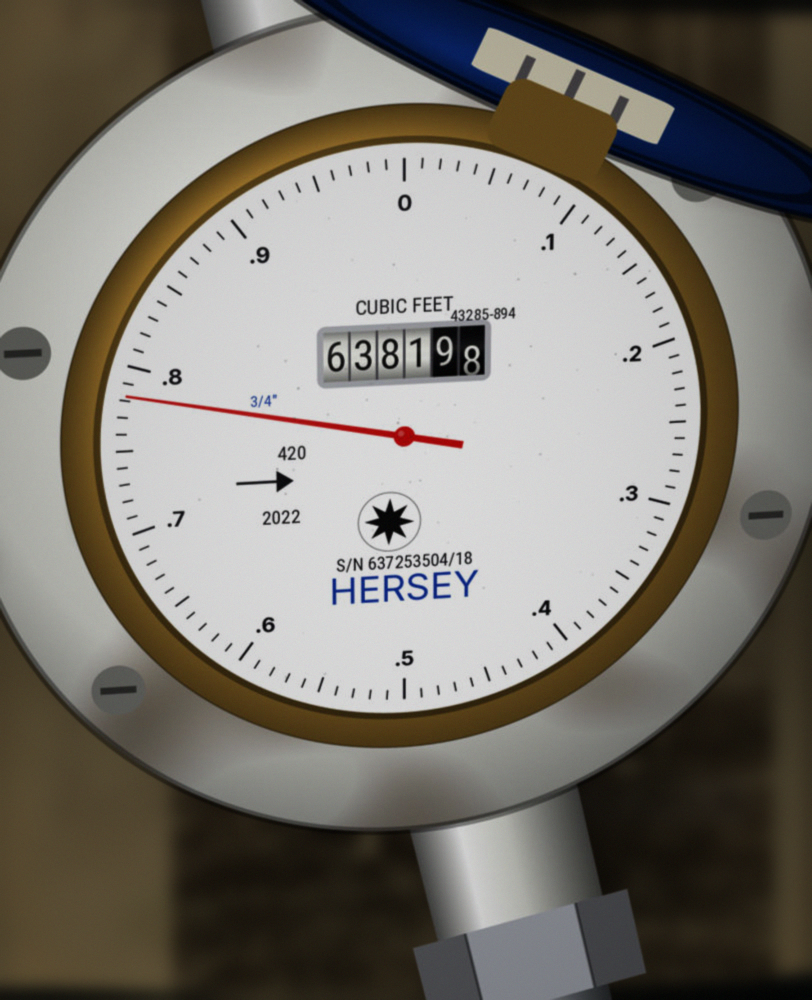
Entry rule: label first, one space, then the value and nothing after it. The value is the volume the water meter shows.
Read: 638197.78 ft³
